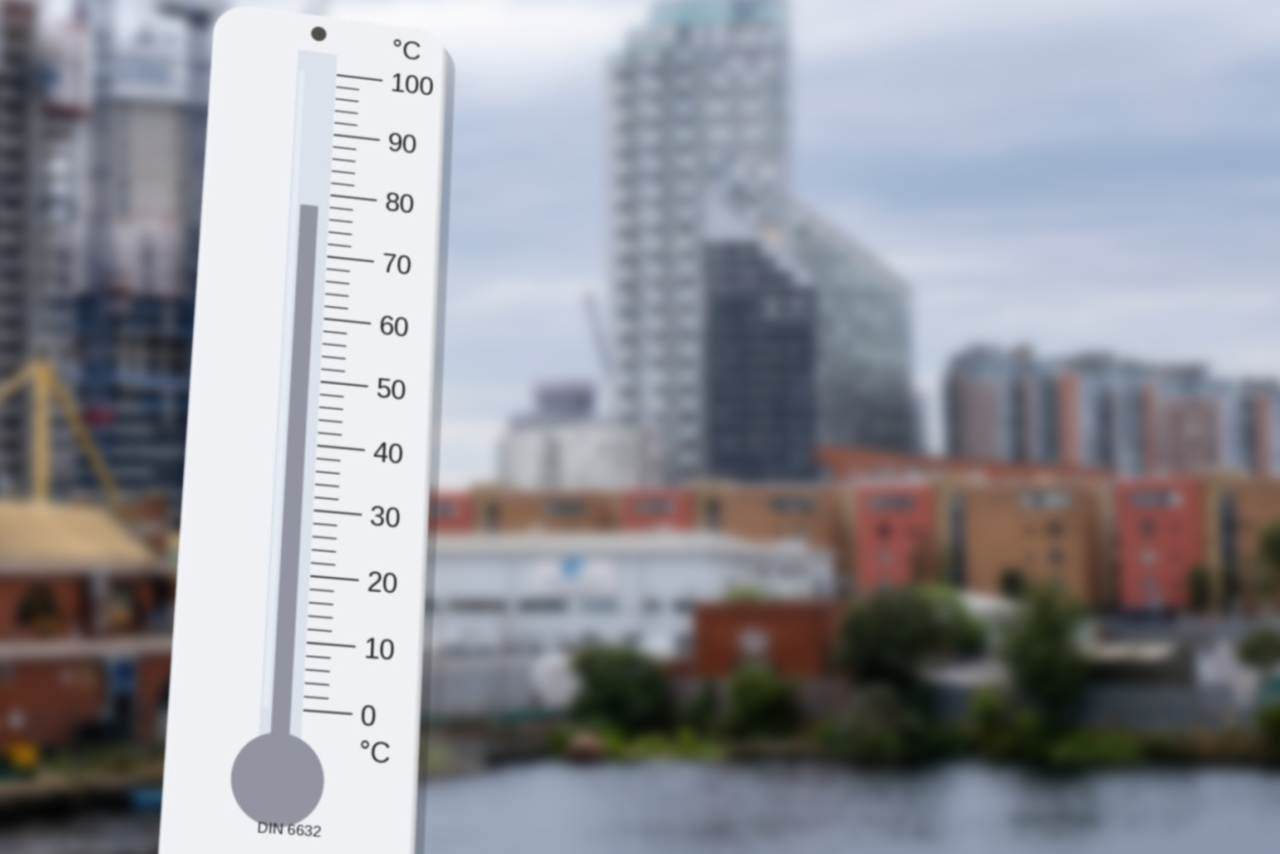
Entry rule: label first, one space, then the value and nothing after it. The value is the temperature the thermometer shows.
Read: 78 °C
